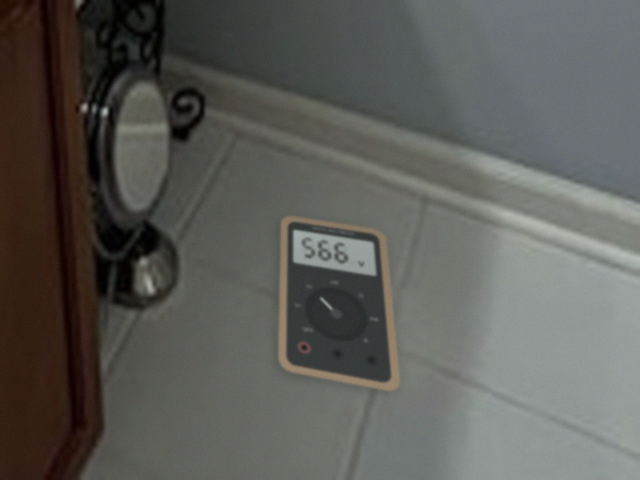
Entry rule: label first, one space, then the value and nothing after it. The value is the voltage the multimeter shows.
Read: 566 V
